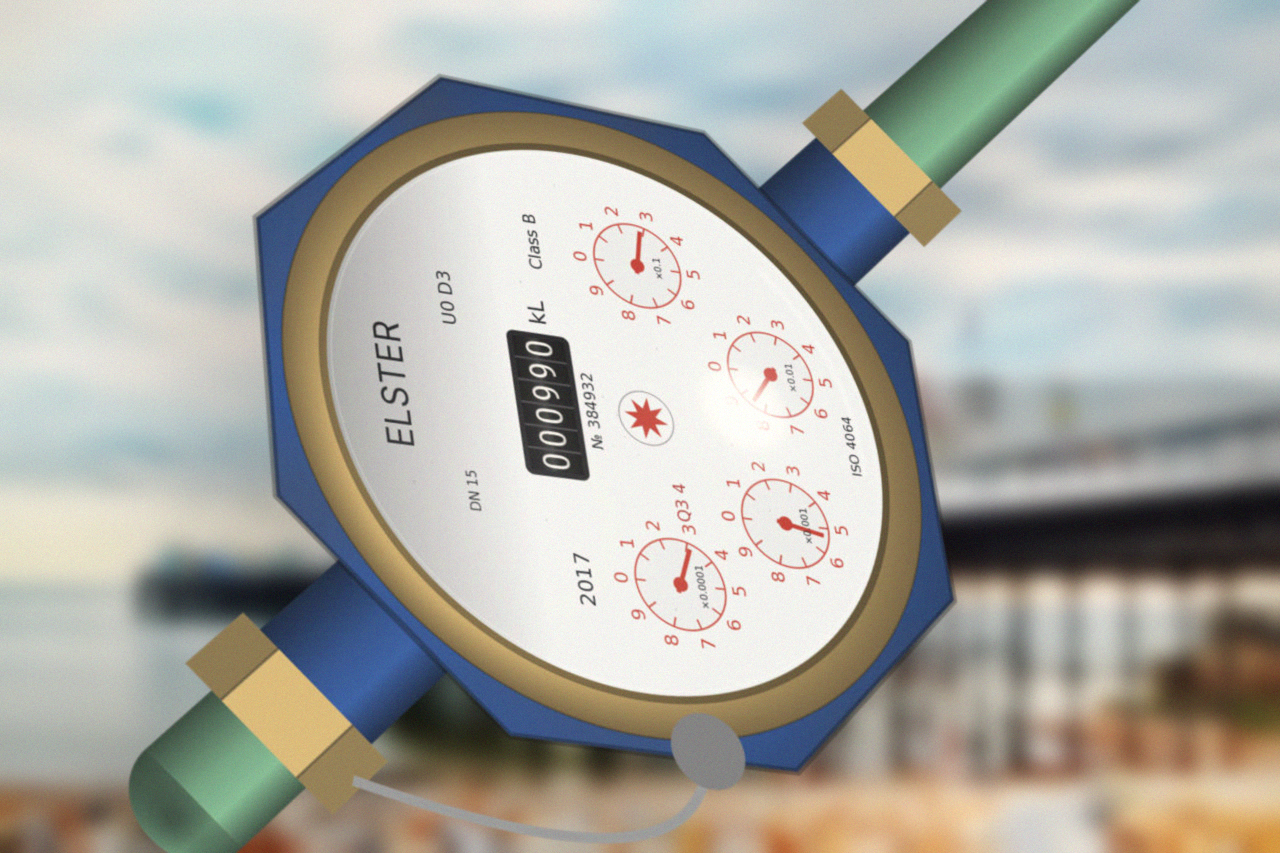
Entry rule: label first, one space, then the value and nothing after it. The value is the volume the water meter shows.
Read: 990.2853 kL
